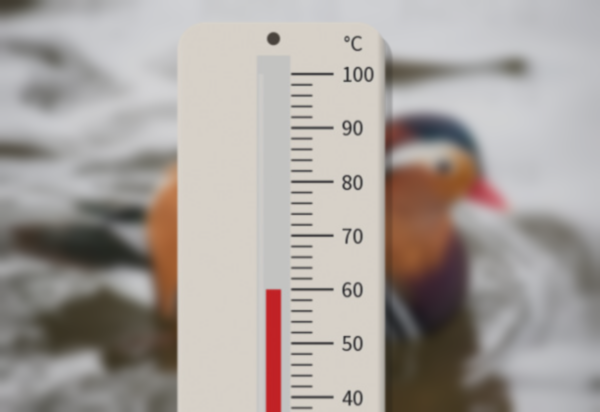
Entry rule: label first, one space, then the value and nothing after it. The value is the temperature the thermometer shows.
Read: 60 °C
